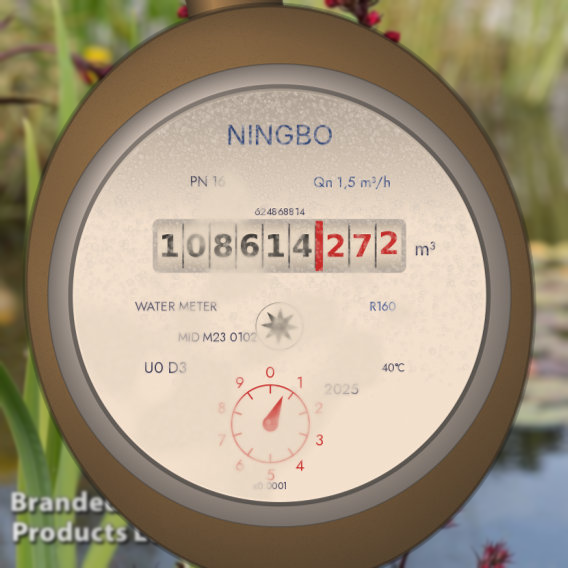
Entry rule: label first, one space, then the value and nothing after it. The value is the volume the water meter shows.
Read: 108614.2720 m³
